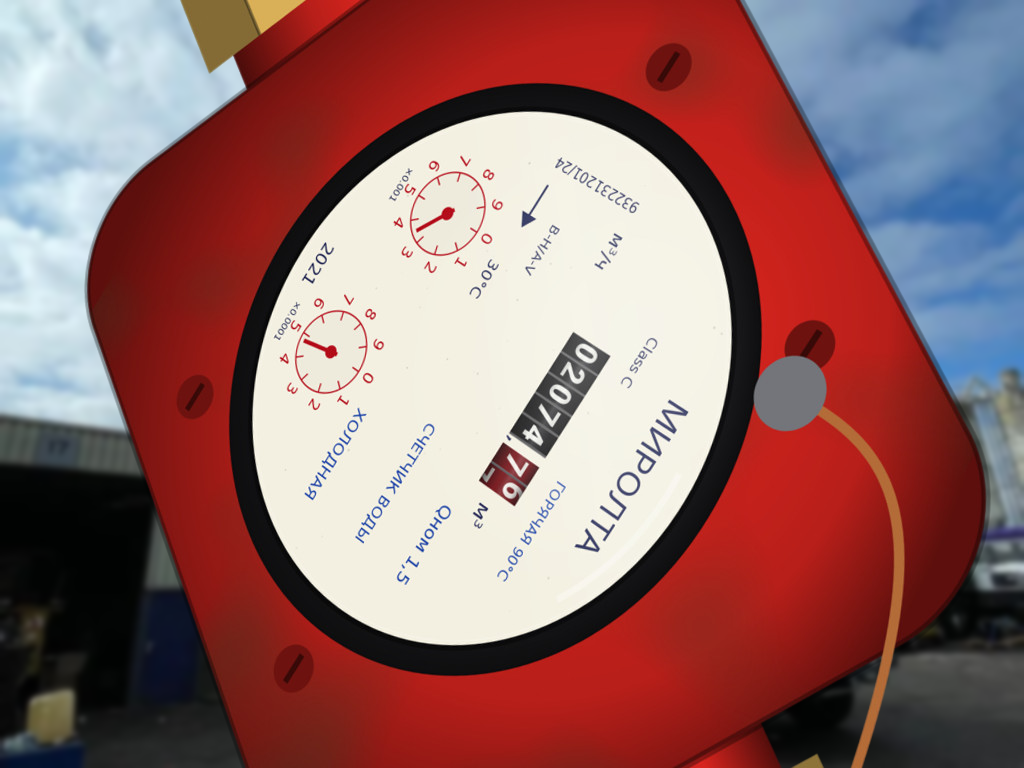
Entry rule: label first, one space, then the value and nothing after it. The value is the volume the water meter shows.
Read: 2074.7634 m³
